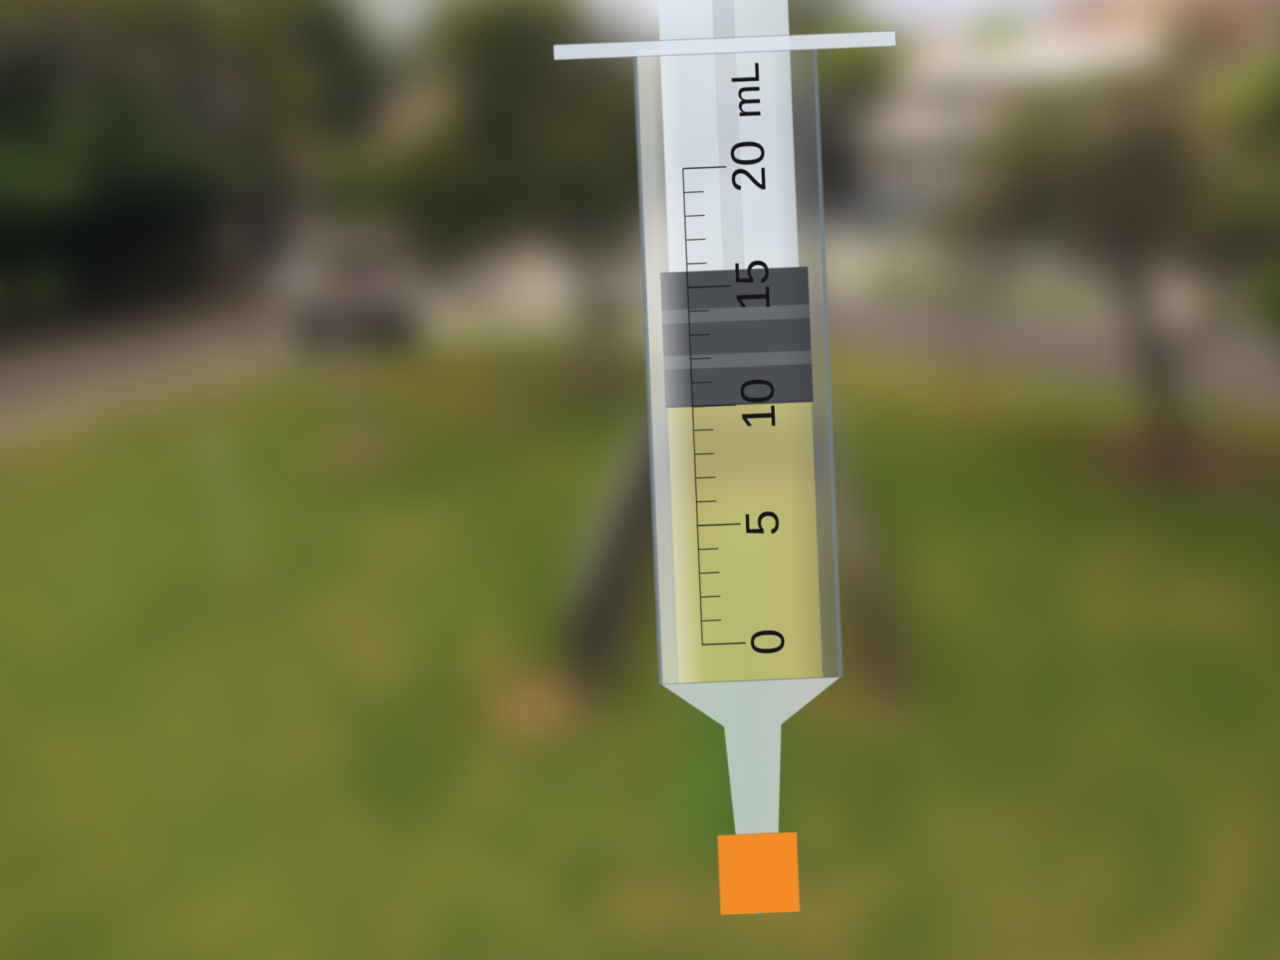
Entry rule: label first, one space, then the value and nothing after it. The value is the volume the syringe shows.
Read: 10 mL
